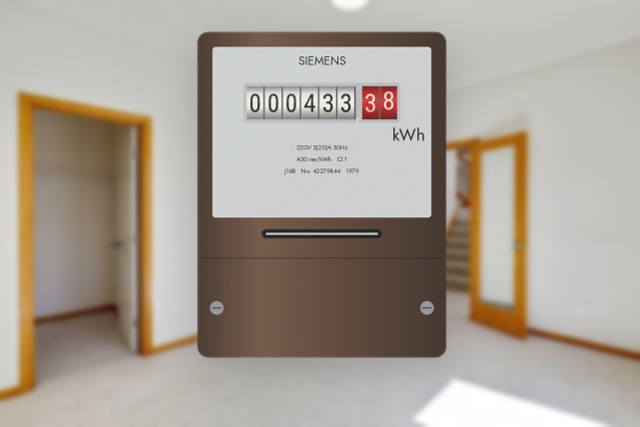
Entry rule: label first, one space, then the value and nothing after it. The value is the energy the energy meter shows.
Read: 433.38 kWh
